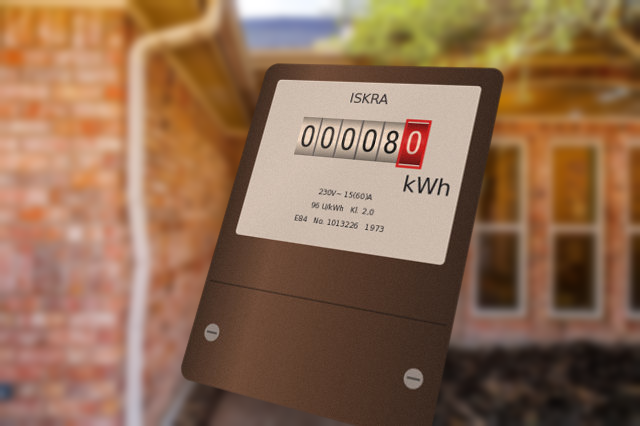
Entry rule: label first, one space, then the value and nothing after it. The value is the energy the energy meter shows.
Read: 8.0 kWh
